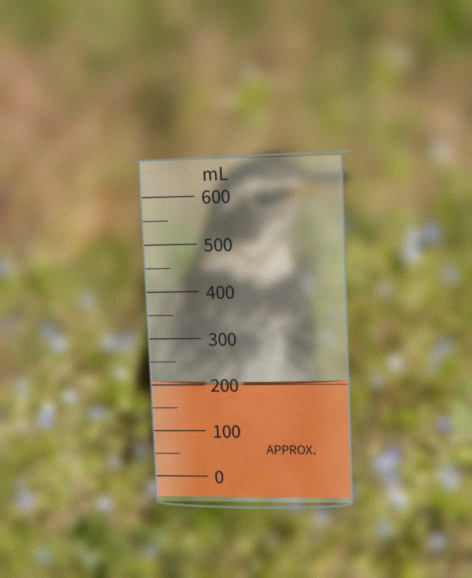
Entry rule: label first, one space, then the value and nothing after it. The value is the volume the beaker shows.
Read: 200 mL
